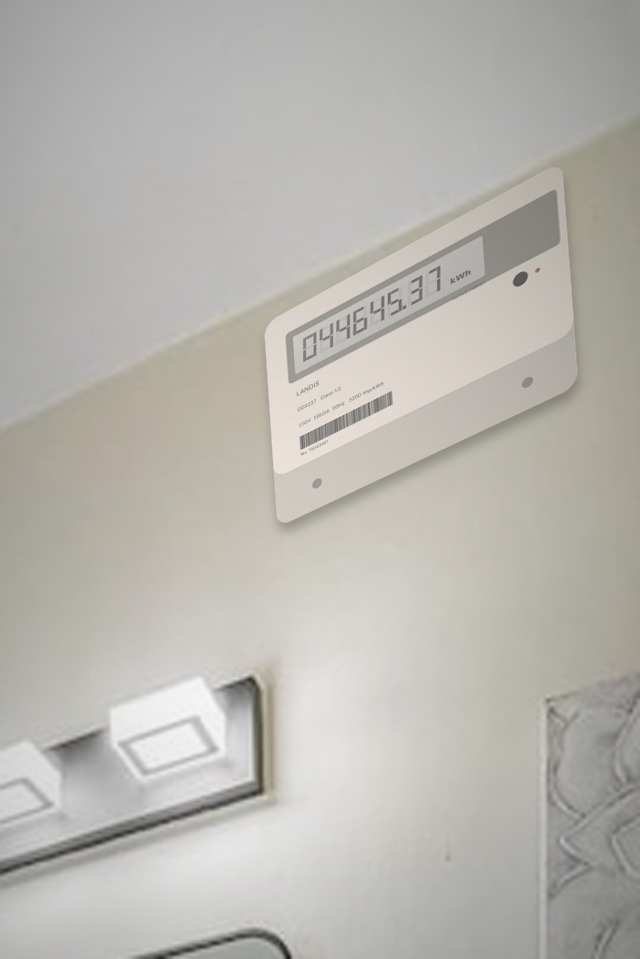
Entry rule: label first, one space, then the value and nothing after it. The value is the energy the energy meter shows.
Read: 44645.37 kWh
